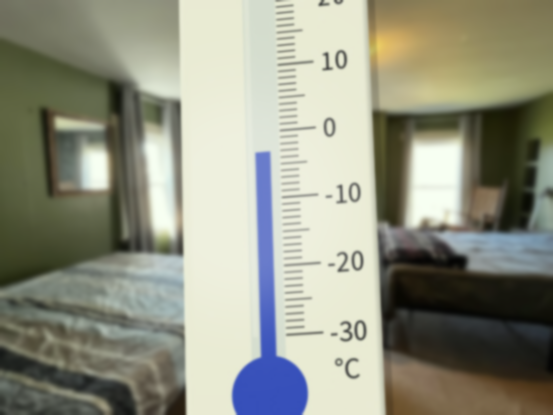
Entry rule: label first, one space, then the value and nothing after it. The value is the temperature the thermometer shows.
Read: -3 °C
